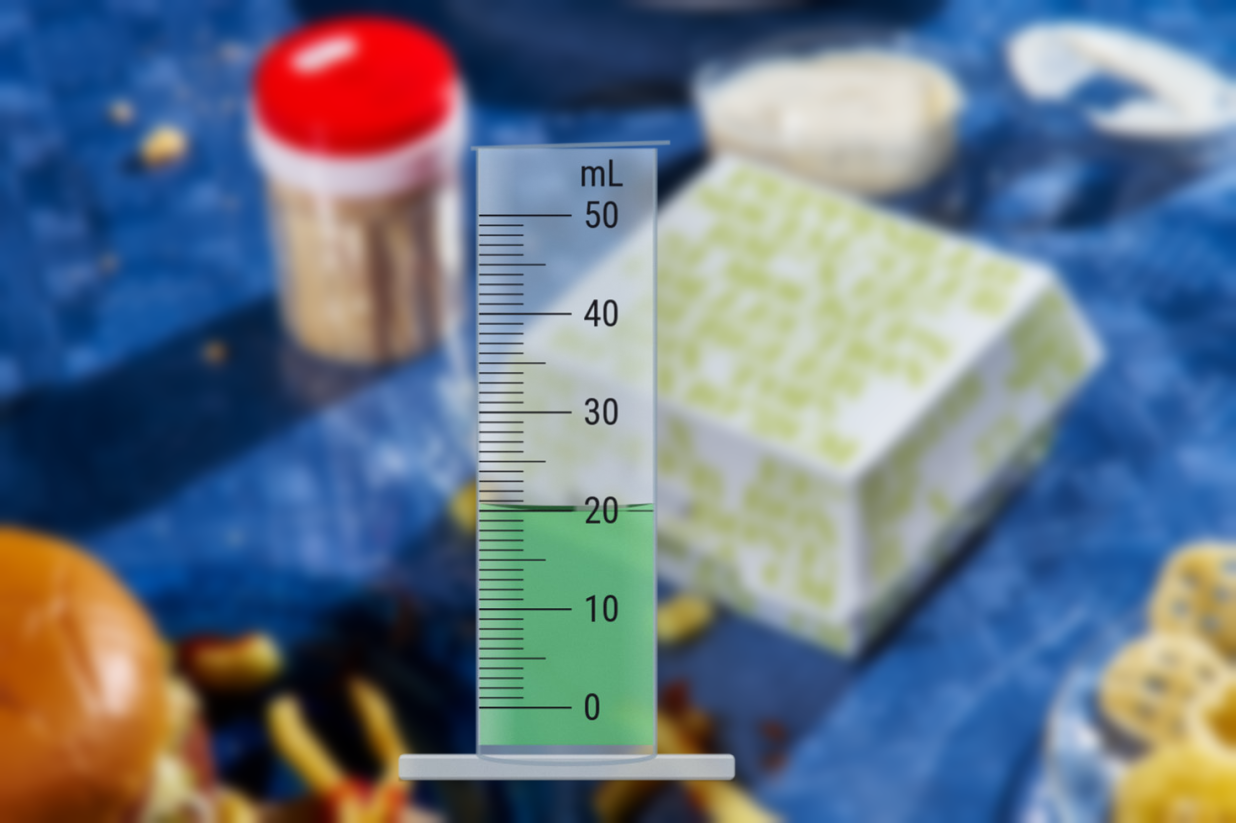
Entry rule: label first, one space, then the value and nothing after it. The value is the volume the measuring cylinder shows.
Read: 20 mL
